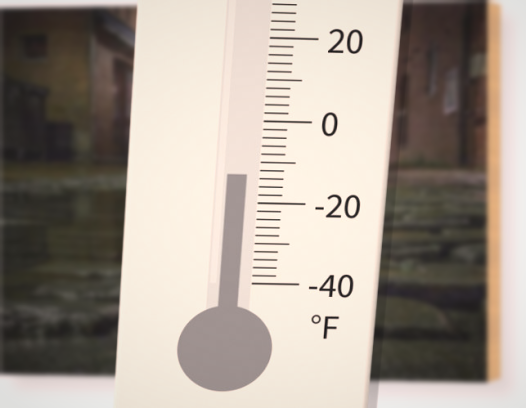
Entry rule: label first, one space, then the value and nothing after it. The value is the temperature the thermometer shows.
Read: -13 °F
